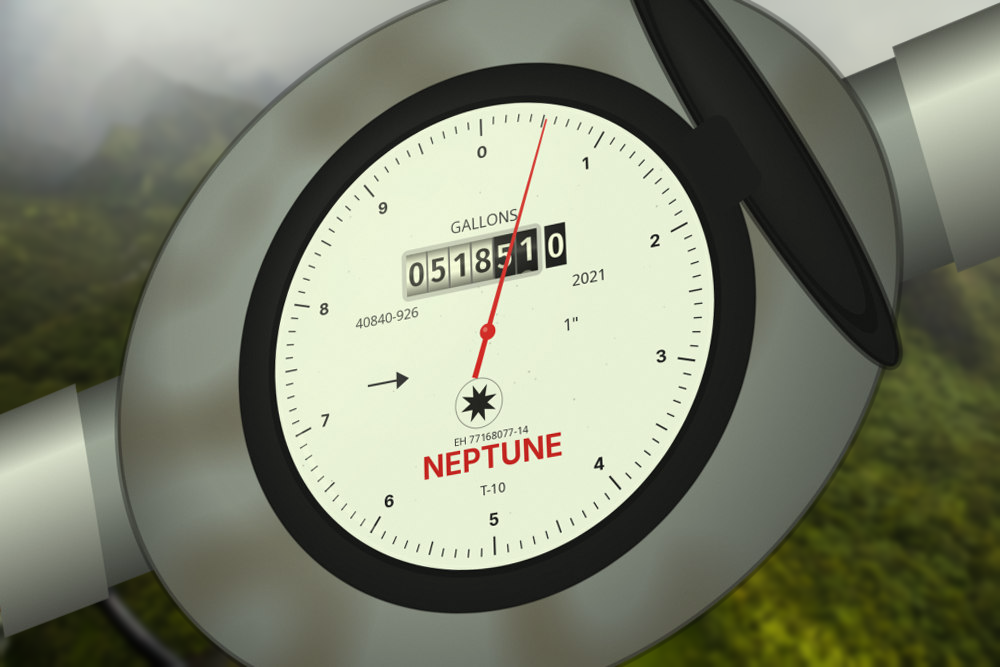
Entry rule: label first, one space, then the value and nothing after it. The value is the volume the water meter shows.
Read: 518510.5 gal
